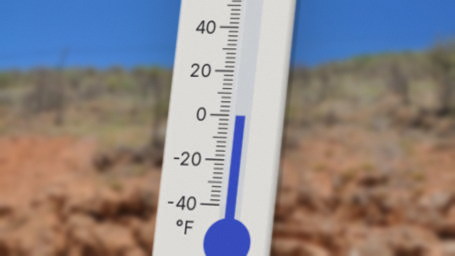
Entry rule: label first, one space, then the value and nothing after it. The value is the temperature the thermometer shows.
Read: 0 °F
